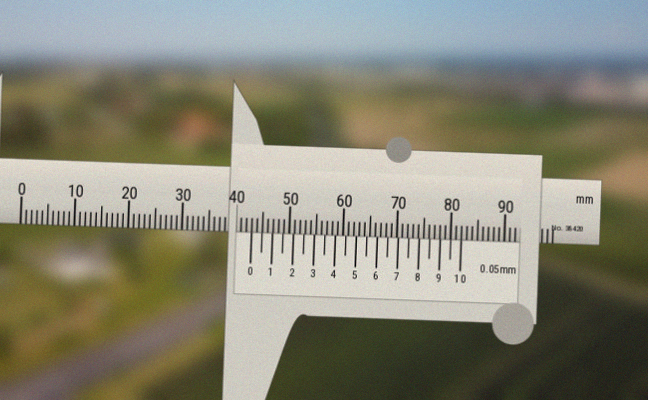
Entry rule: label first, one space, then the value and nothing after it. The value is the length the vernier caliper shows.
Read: 43.0 mm
